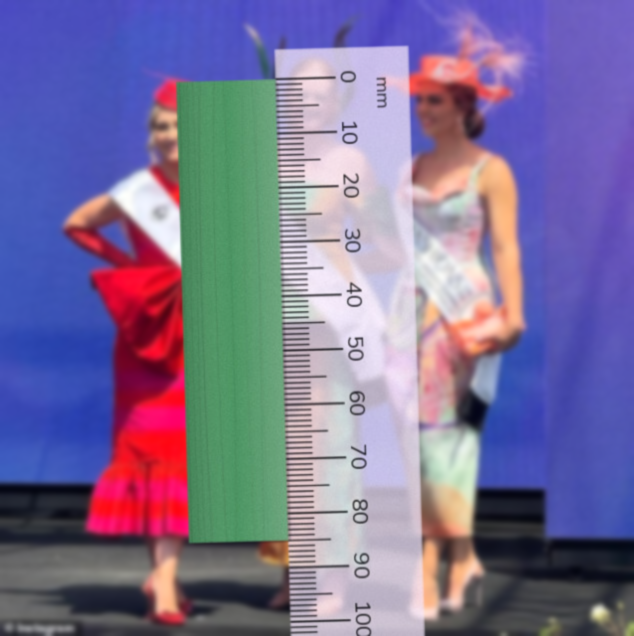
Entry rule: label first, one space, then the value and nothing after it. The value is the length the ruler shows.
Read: 85 mm
